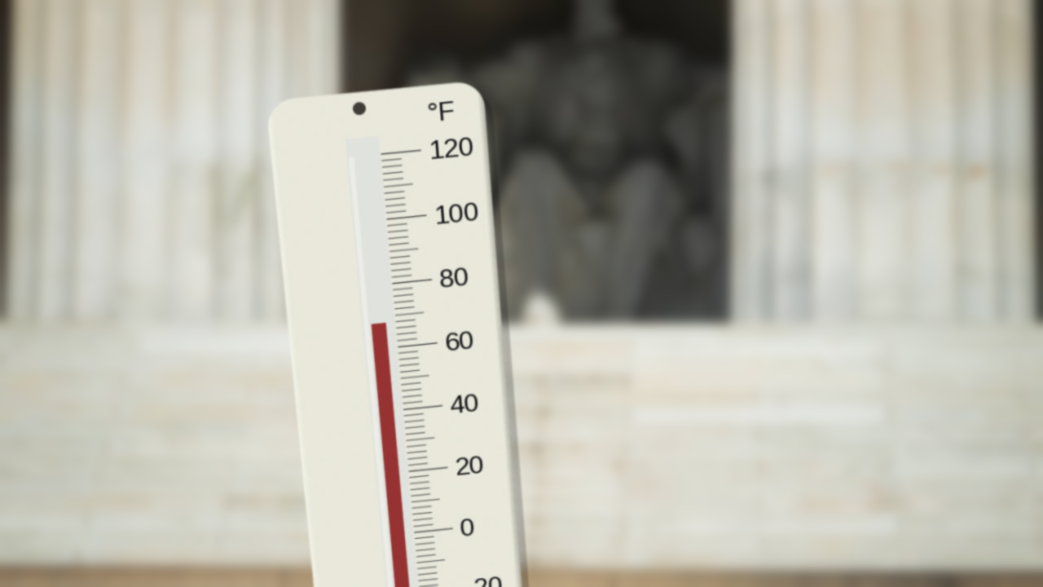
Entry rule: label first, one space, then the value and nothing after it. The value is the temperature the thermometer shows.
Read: 68 °F
